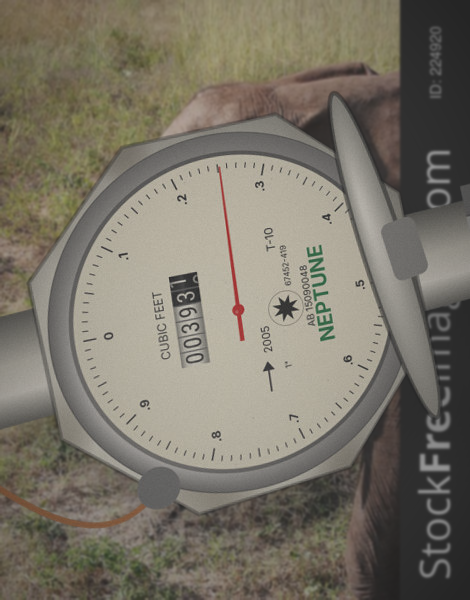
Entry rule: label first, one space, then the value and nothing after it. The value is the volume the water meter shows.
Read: 3931.25 ft³
